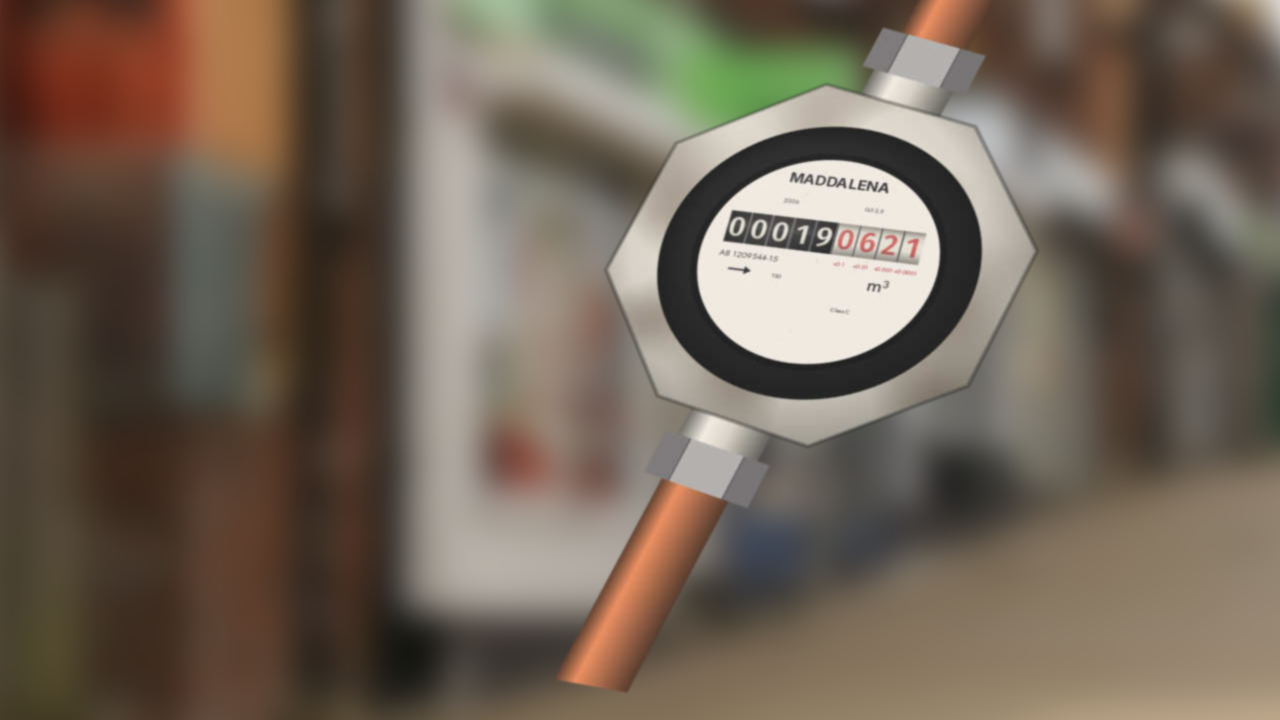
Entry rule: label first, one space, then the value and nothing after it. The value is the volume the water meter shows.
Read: 19.0621 m³
